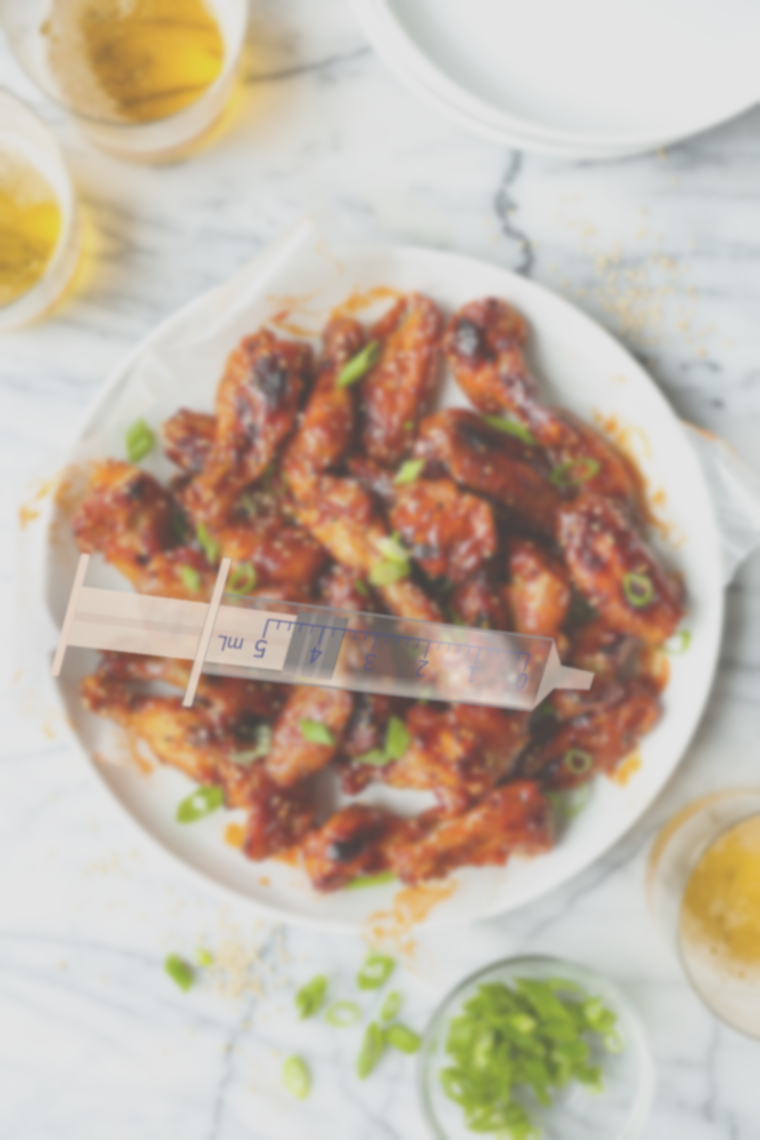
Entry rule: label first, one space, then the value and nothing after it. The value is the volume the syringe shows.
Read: 3.6 mL
